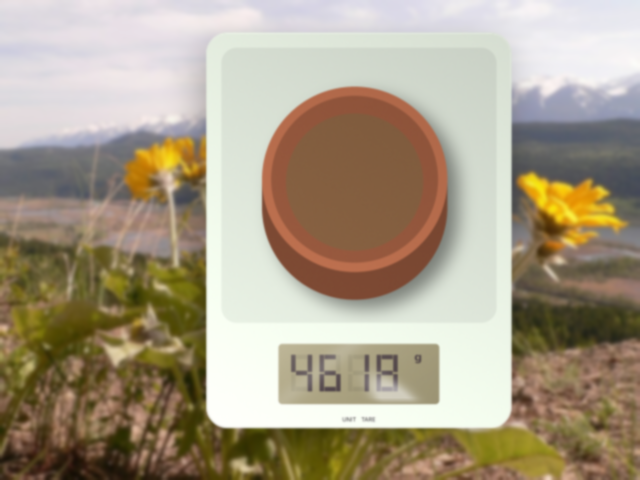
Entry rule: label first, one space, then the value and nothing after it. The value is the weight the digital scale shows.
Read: 4618 g
